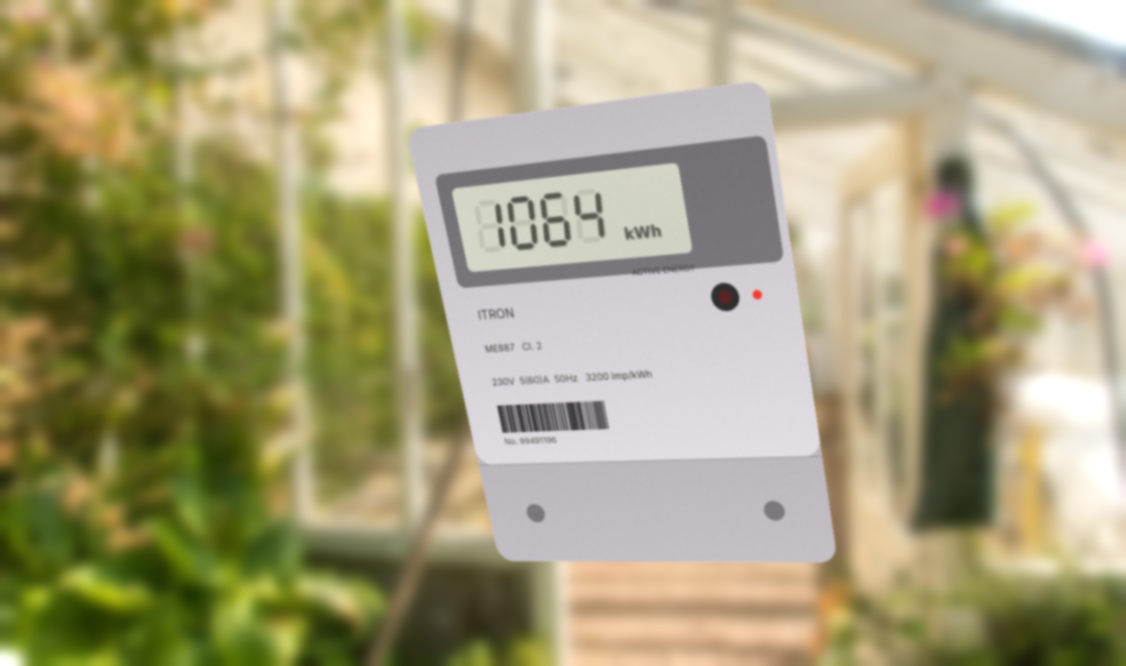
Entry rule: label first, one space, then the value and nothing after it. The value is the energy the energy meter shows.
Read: 1064 kWh
